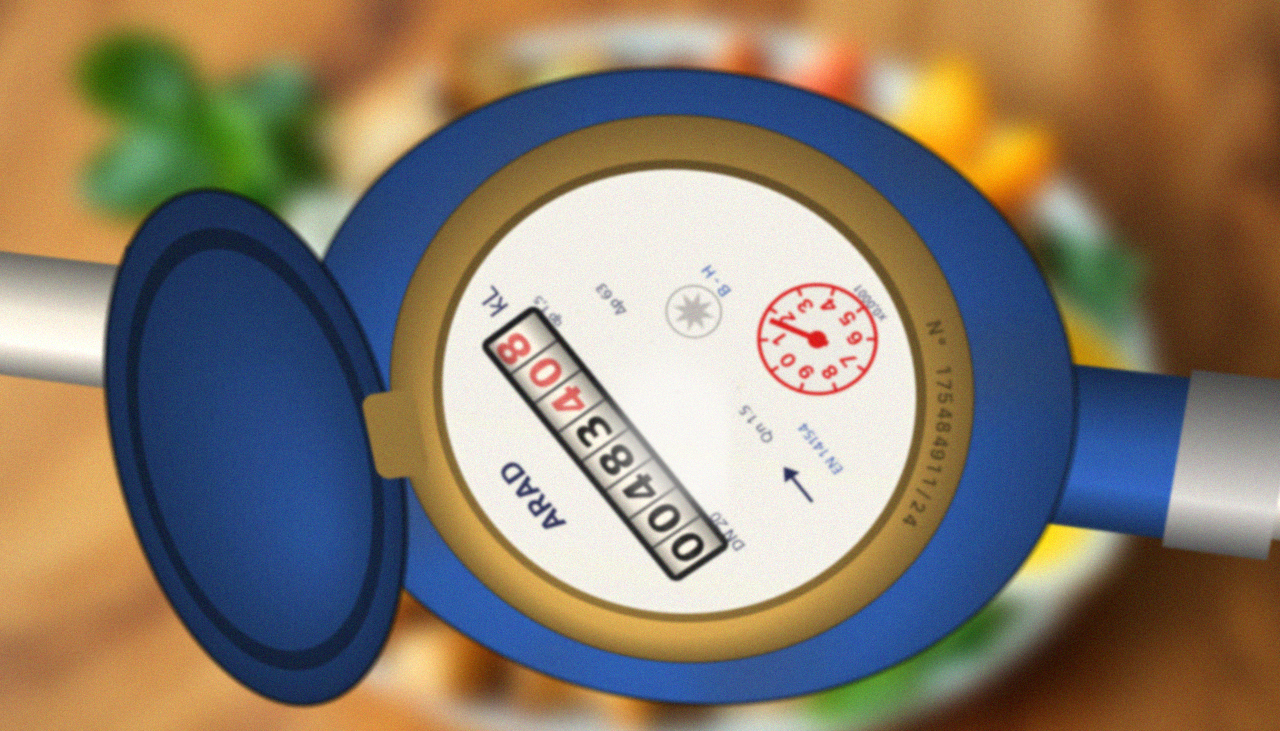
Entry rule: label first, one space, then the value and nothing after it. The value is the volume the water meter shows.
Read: 483.4081 kL
